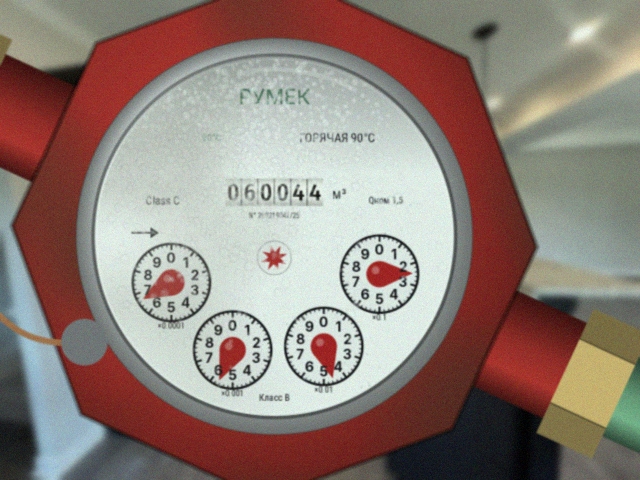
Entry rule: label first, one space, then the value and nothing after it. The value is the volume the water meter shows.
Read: 60044.2456 m³
